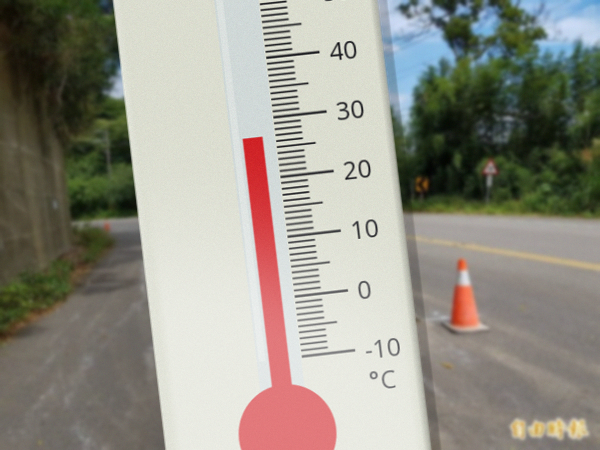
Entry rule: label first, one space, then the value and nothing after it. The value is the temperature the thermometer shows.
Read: 27 °C
